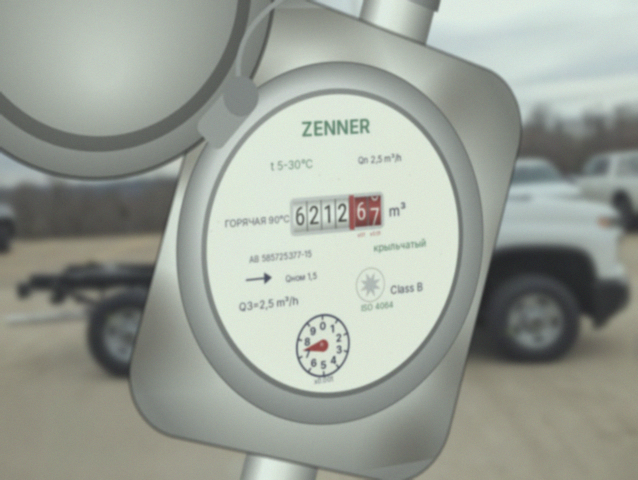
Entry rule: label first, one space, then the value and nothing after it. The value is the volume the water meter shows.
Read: 6212.667 m³
